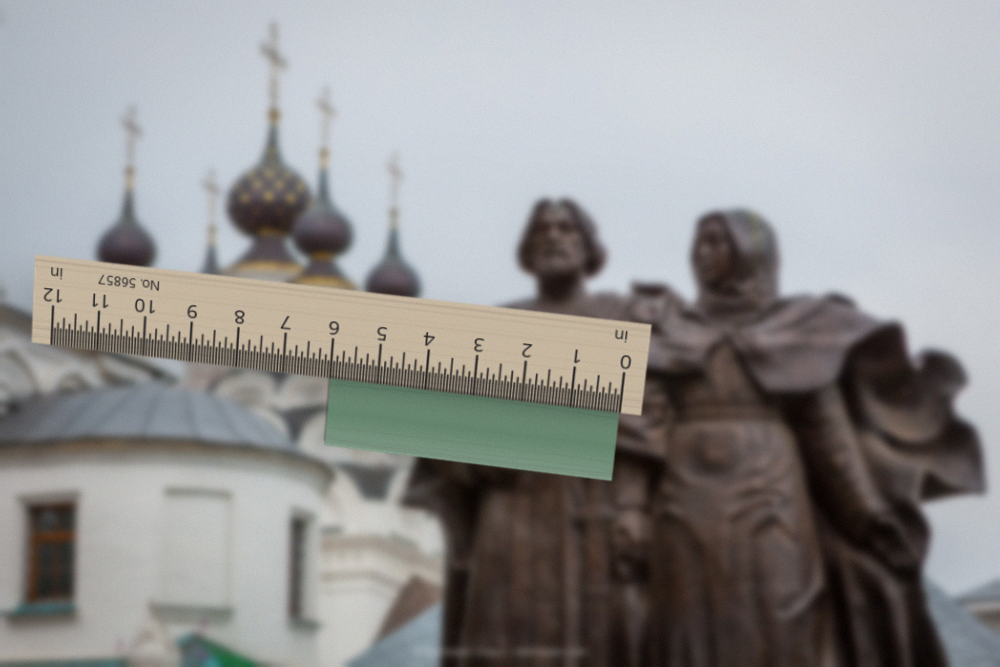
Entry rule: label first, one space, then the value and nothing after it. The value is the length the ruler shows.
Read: 6 in
